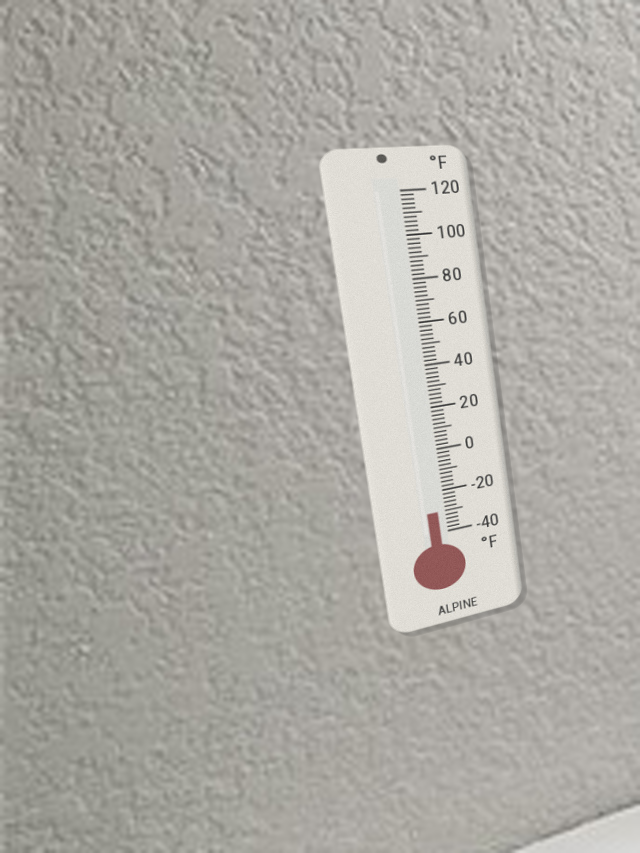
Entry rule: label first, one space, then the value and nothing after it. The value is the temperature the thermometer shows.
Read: -30 °F
